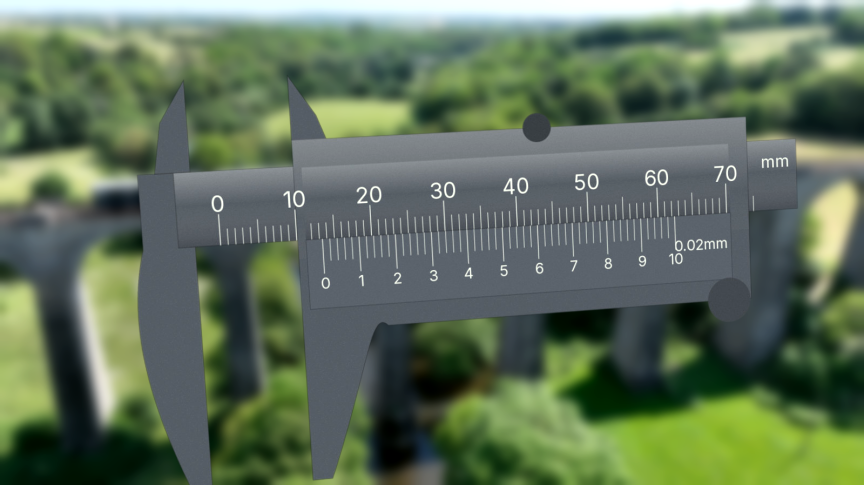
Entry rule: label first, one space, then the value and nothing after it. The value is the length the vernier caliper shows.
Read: 13.4 mm
